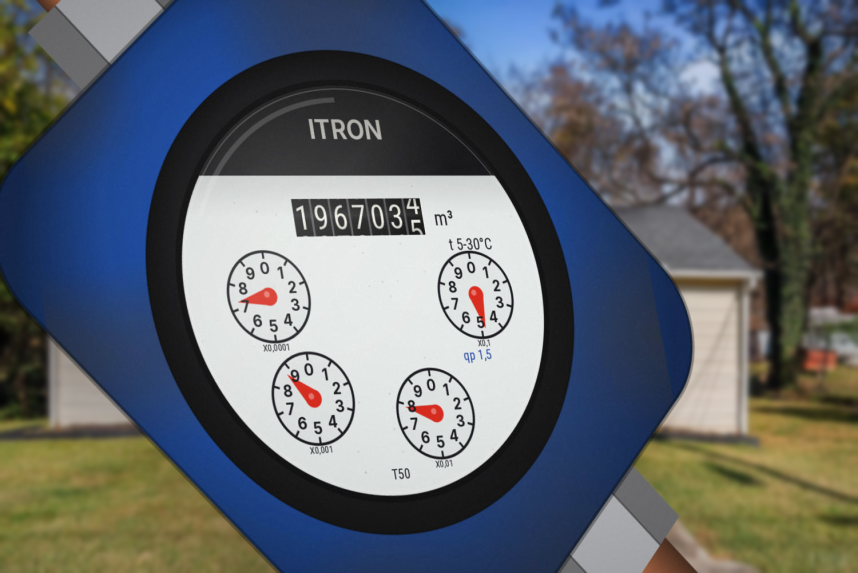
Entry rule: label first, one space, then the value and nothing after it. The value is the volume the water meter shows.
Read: 1967034.4787 m³
